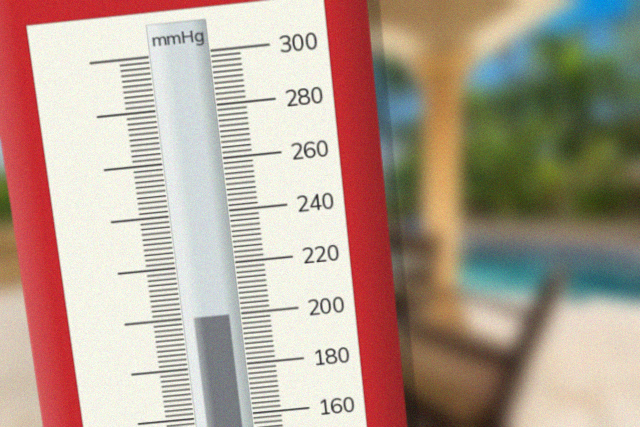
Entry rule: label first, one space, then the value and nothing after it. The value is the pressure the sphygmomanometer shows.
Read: 200 mmHg
